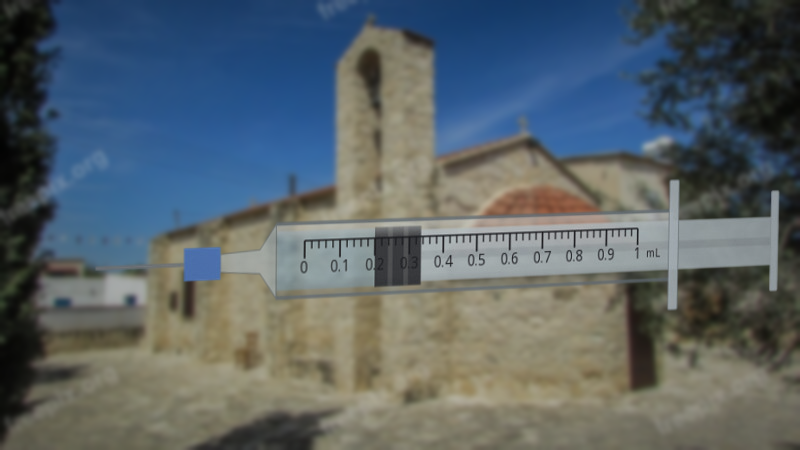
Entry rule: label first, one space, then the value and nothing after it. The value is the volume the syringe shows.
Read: 0.2 mL
